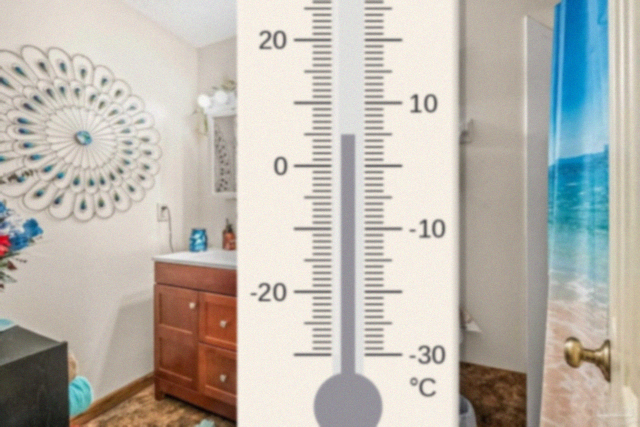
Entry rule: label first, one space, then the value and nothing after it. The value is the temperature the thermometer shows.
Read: 5 °C
